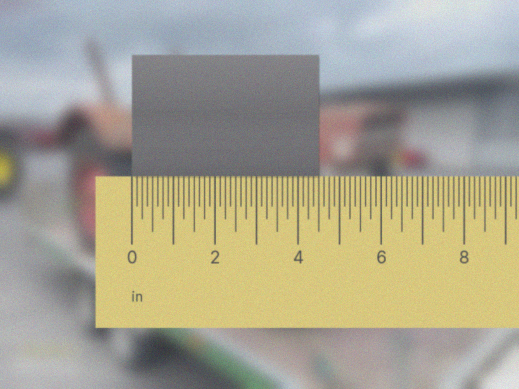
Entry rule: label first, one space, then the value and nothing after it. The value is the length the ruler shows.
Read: 4.5 in
